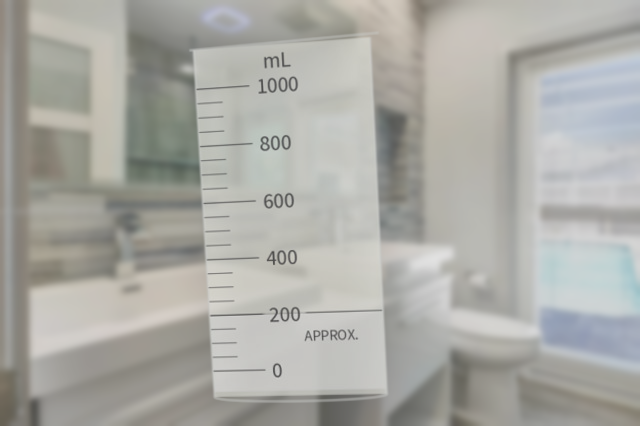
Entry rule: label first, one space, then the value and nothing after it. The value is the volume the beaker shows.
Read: 200 mL
